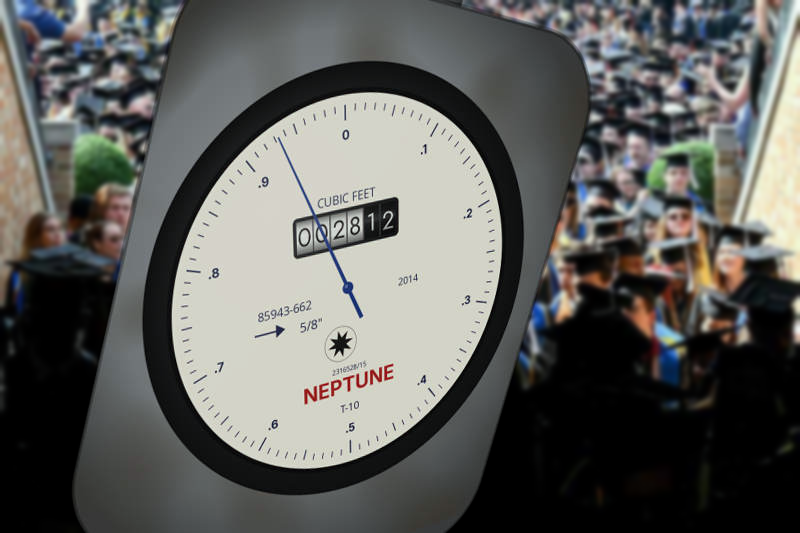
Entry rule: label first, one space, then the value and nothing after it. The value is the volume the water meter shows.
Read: 2811.93 ft³
